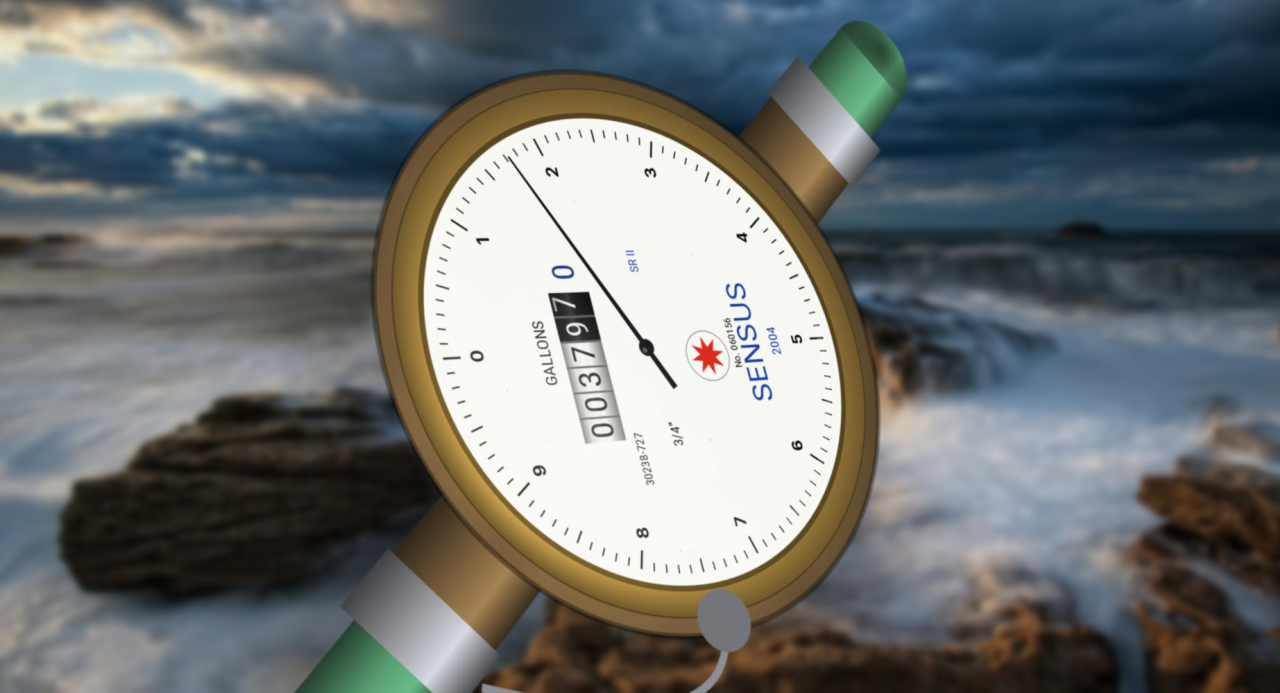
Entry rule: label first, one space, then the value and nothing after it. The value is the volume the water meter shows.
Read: 37971.7 gal
